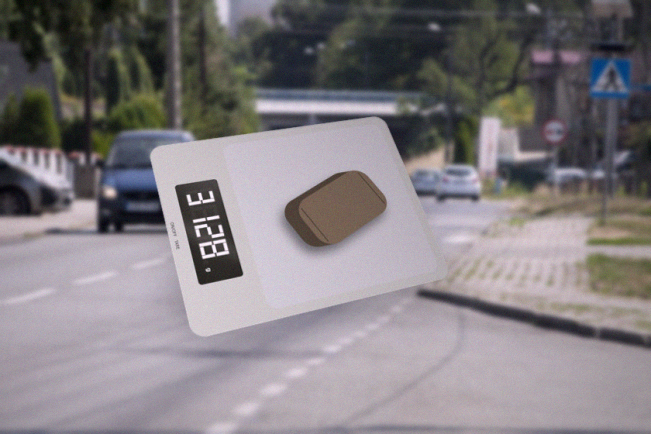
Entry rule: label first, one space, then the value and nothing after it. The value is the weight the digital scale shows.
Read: 3128 g
